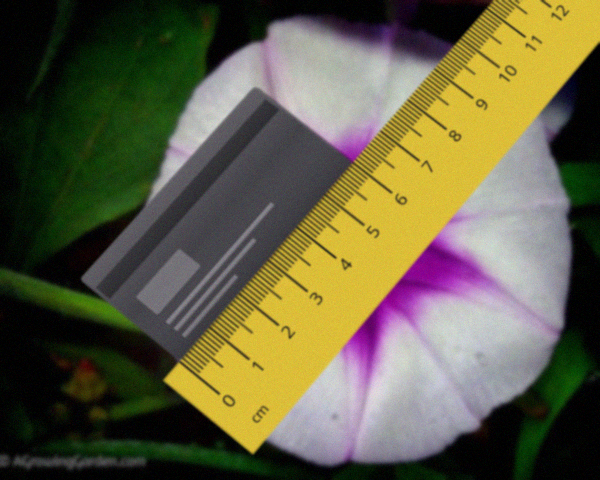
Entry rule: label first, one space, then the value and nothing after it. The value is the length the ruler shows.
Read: 6 cm
